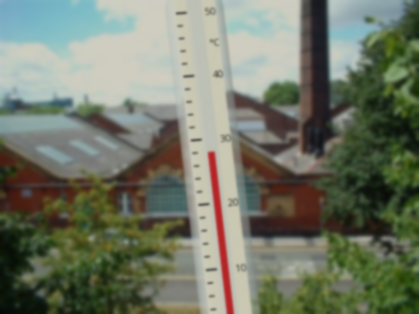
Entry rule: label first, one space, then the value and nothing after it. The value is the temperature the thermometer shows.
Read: 28 °C
